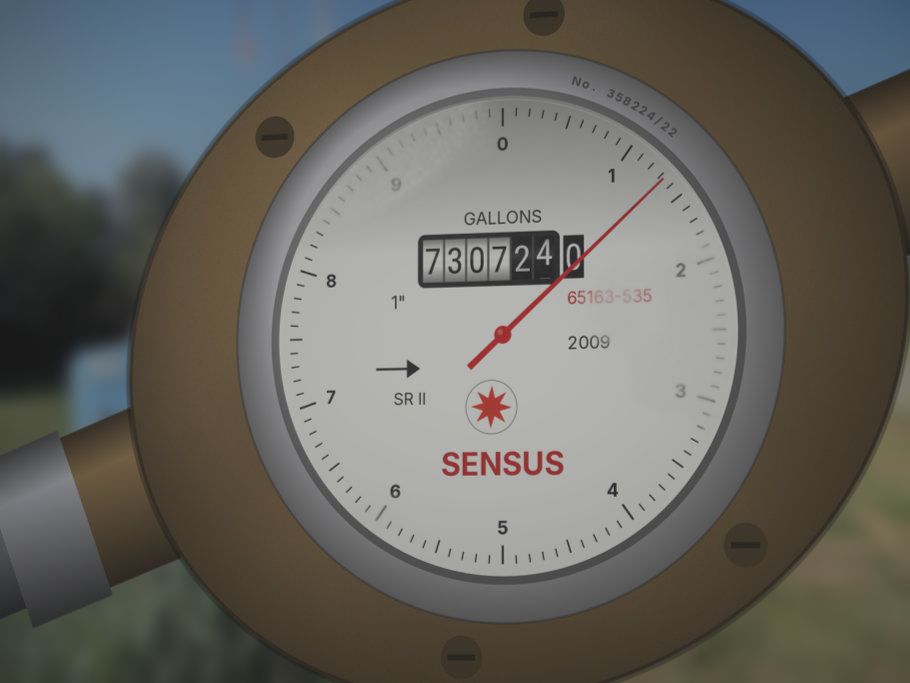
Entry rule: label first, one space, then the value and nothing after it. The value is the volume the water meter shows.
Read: 7307241.3 gal
